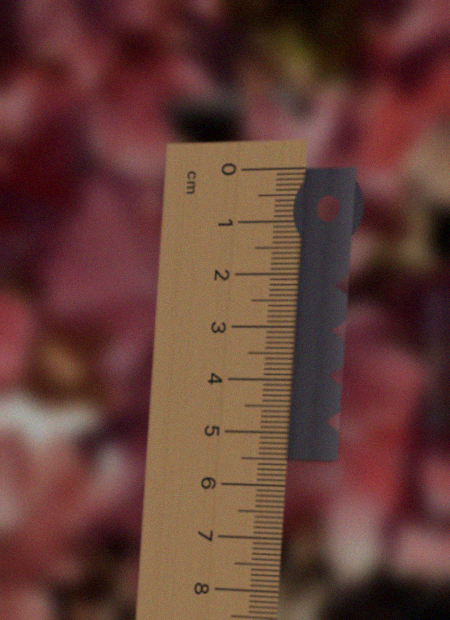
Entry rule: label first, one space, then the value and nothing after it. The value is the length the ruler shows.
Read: 5.5 cm
